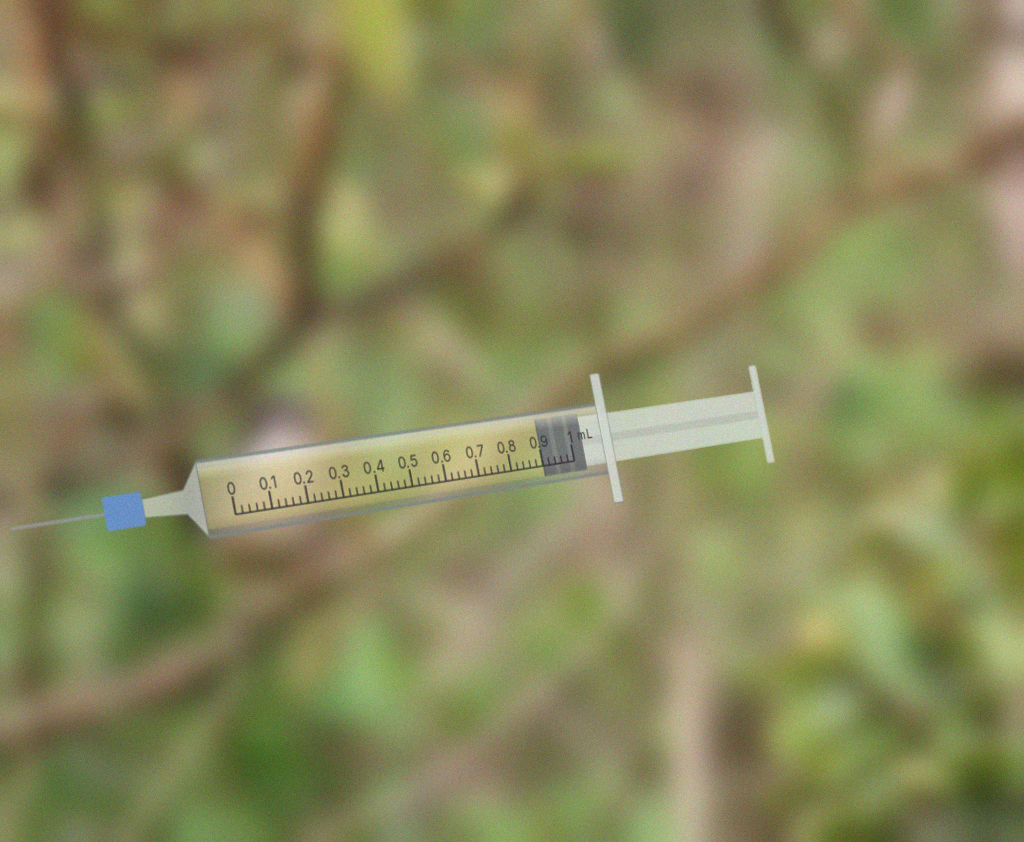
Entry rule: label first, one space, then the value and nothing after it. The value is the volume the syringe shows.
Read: 0.9 mL
